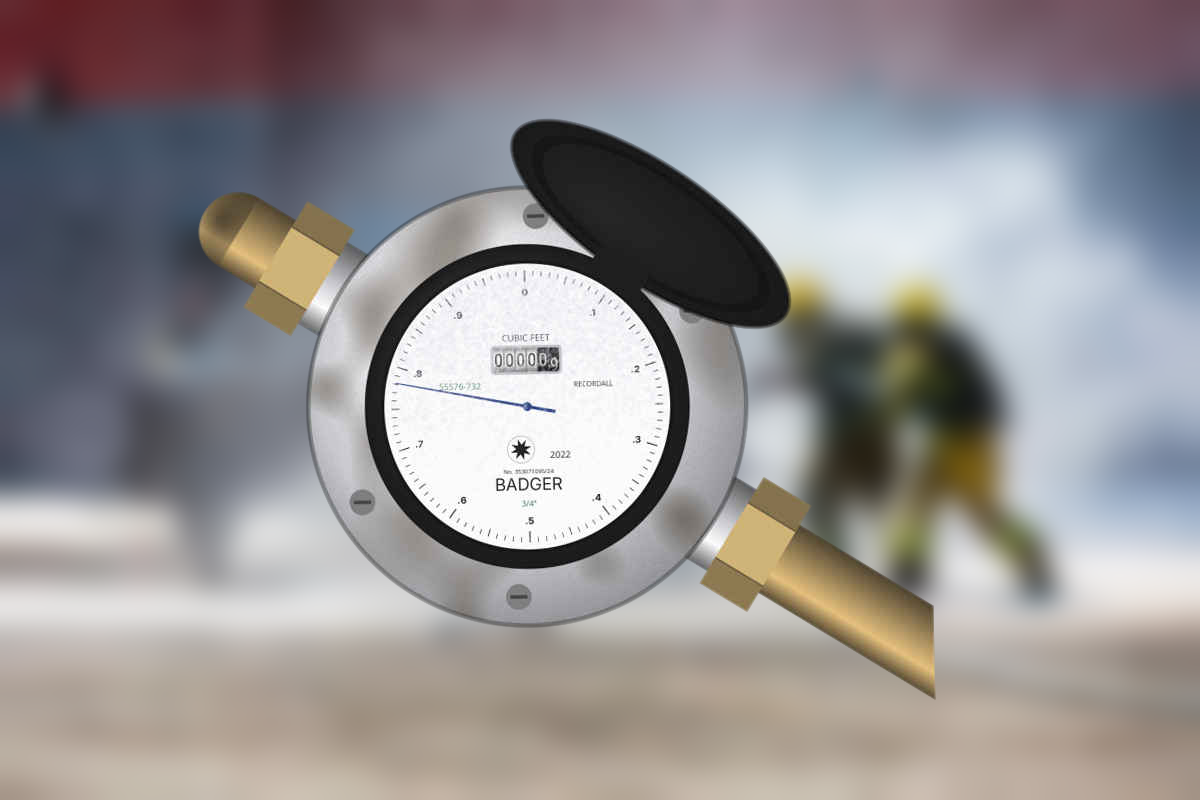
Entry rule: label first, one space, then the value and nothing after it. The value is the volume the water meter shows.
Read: 8.78 ft³
